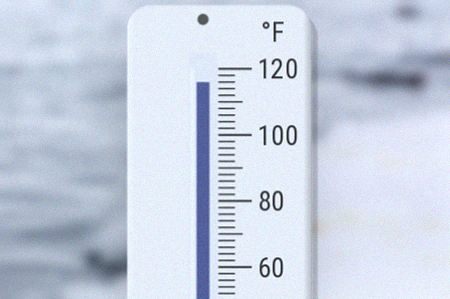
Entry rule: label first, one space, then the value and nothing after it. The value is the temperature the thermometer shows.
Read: 116 °F
